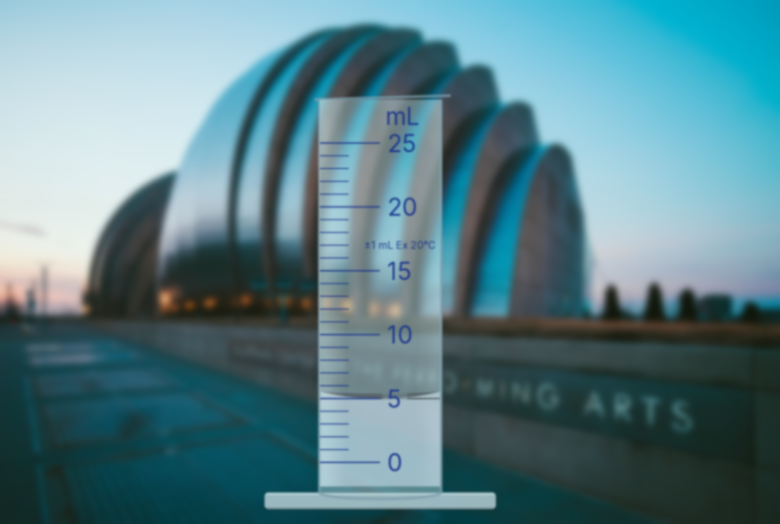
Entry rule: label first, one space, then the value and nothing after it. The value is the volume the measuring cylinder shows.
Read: 5 mL
